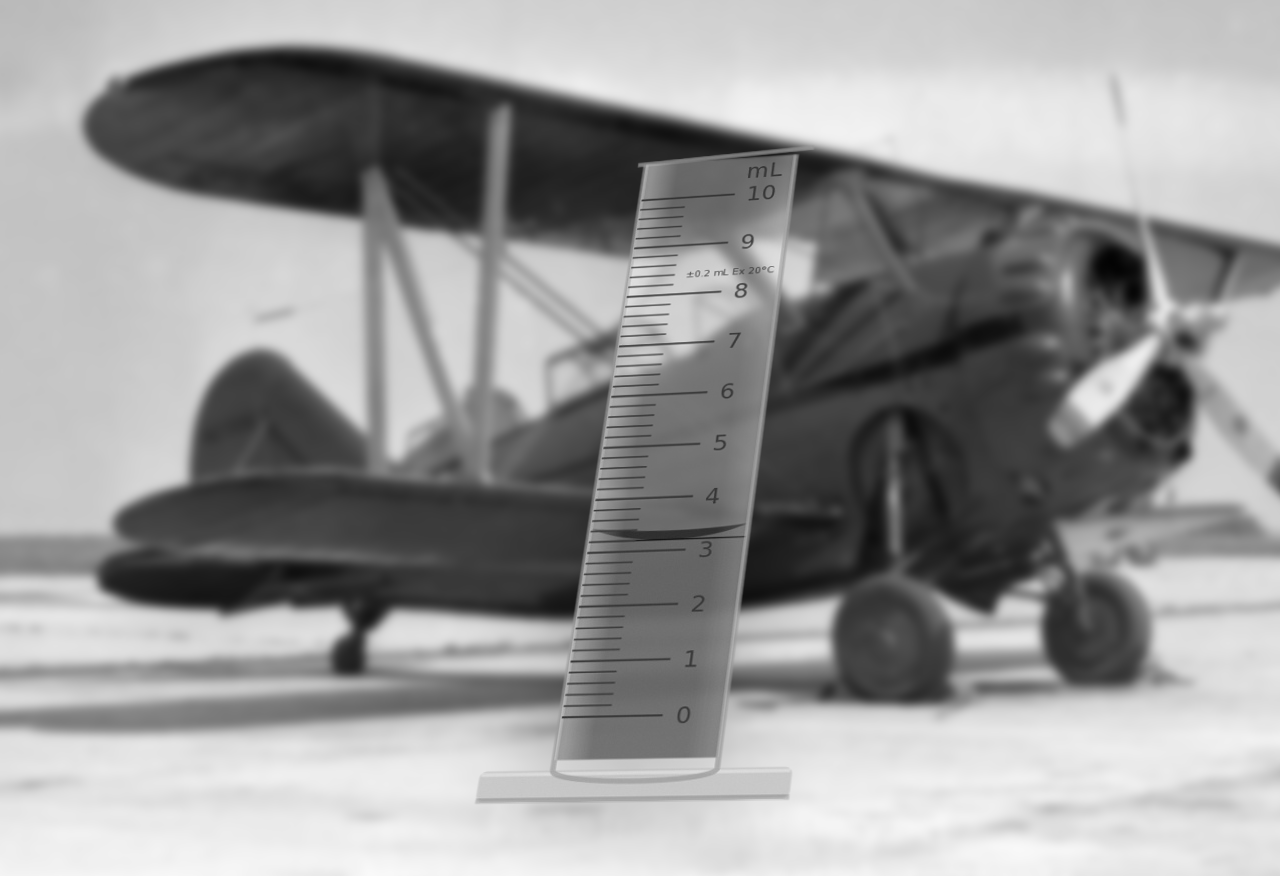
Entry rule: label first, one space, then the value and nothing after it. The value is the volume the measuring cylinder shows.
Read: 3.2 mL
